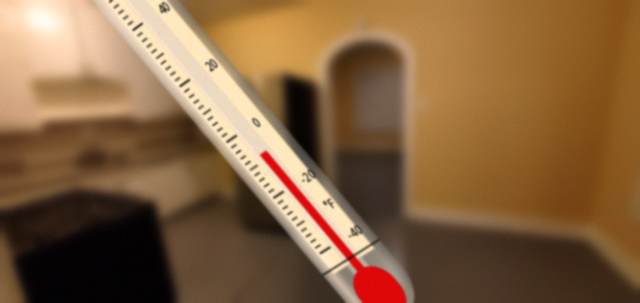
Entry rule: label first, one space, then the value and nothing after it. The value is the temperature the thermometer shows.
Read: -8 °F
